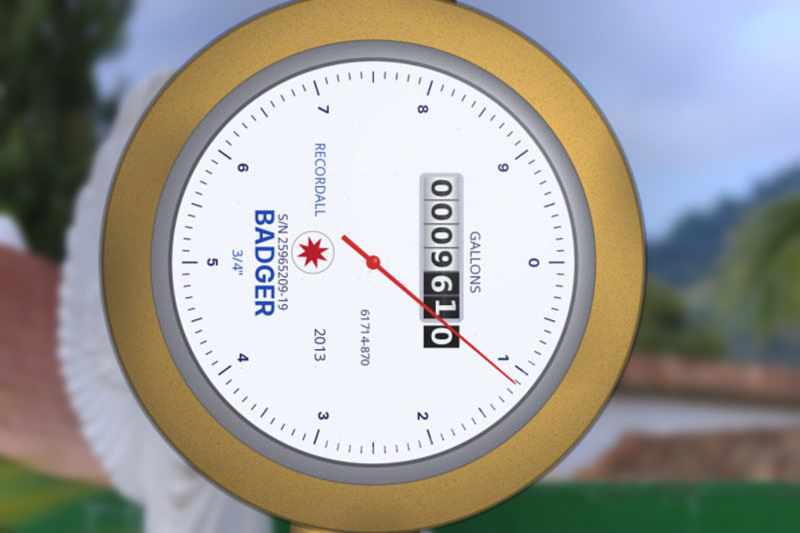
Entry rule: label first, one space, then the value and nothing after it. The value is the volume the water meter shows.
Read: 9611.1 gal
